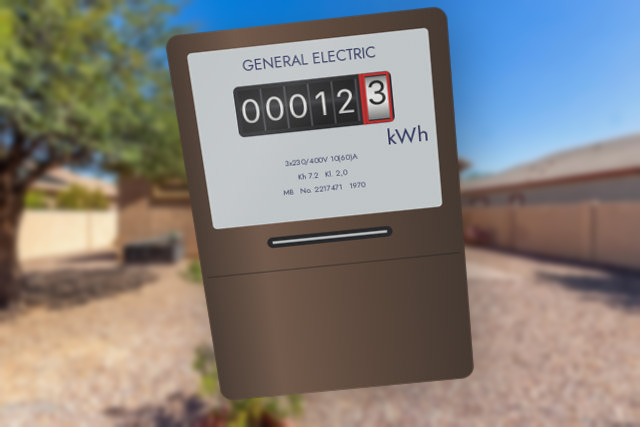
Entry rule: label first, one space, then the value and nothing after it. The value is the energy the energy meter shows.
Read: 12.3 kWh
